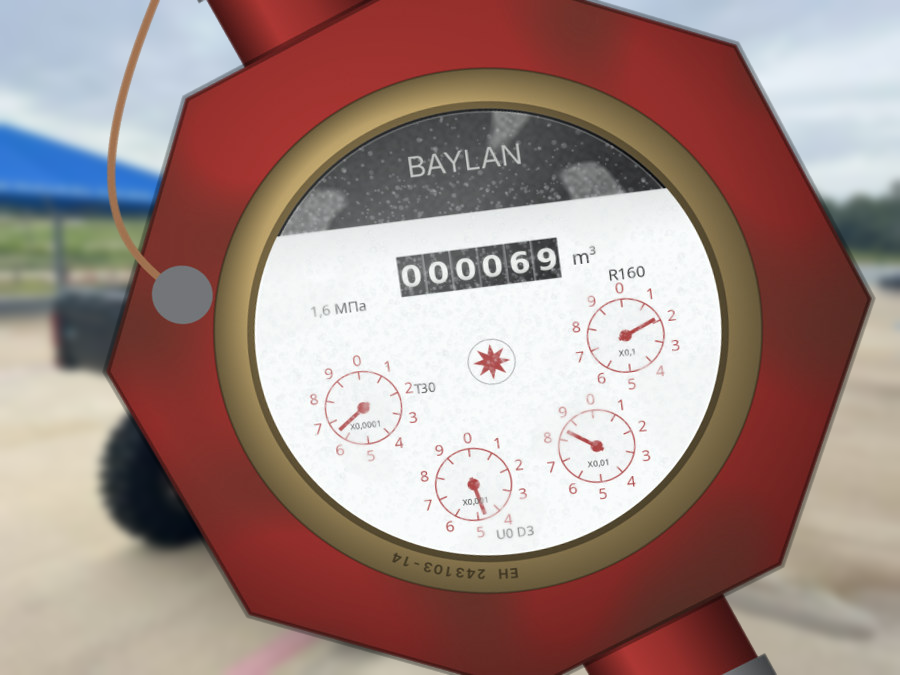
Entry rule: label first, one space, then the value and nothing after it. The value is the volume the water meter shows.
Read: 69.1846 m³
